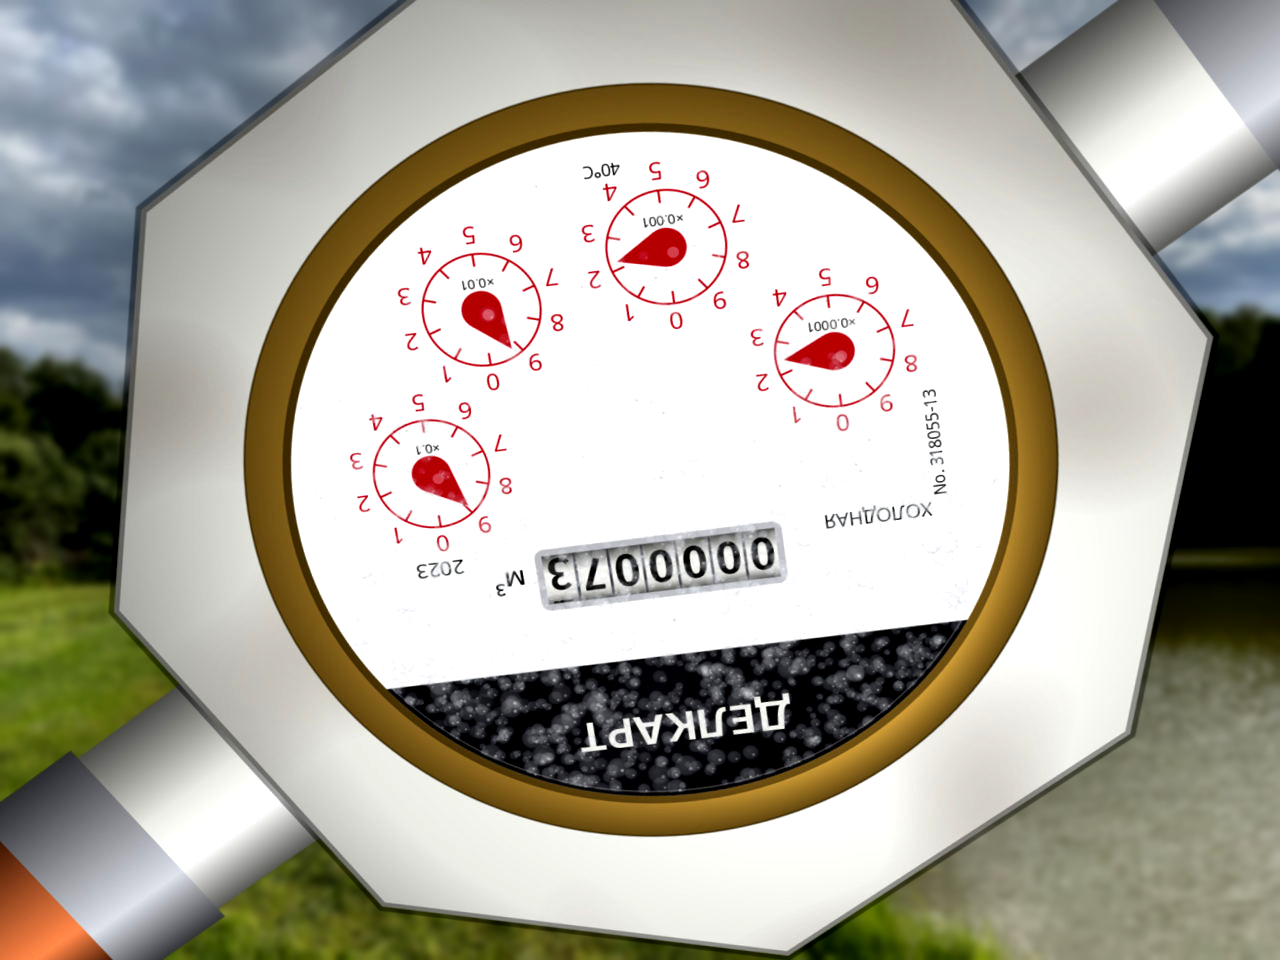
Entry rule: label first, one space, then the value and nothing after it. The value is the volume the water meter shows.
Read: 72.8922 m³
